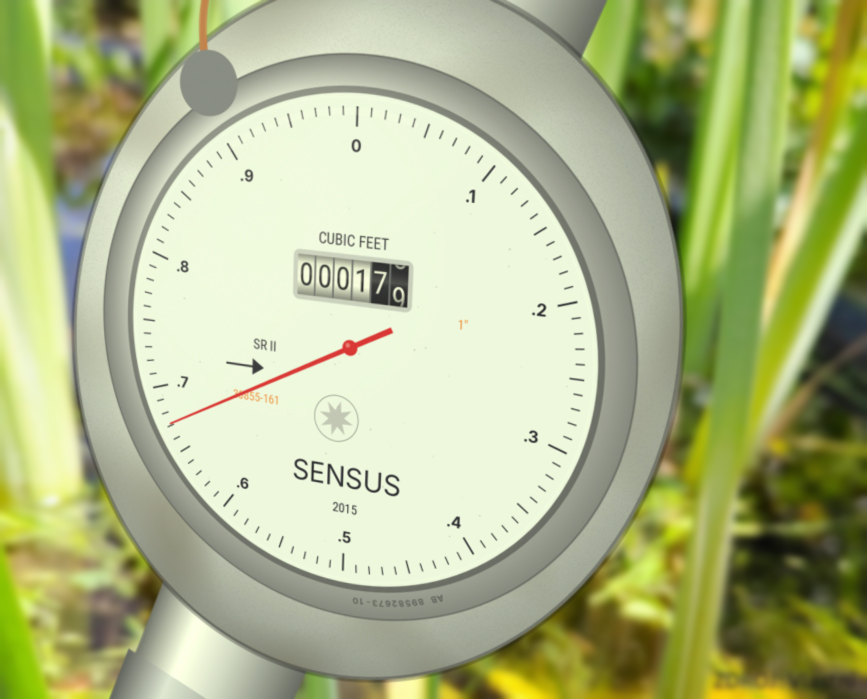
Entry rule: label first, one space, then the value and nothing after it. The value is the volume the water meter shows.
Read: 178.67 ft³
